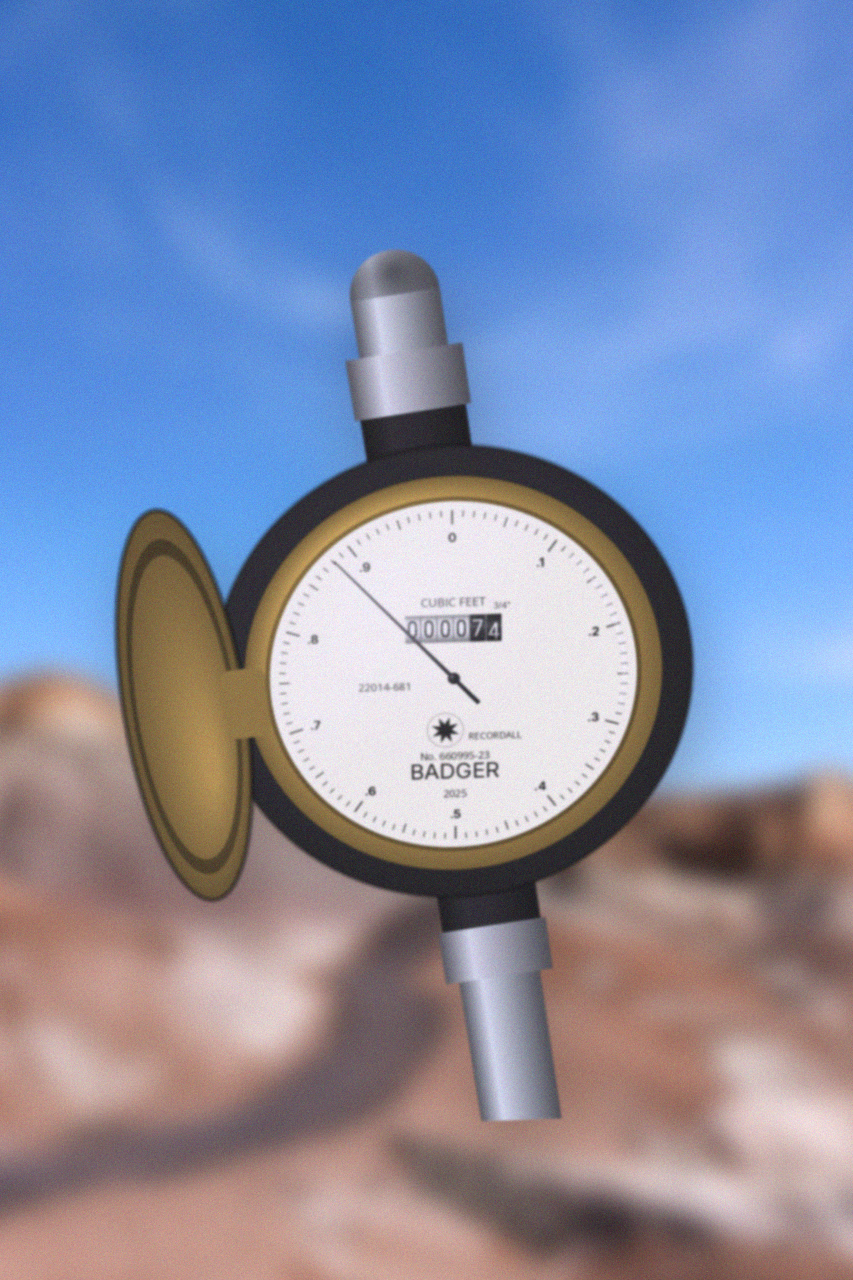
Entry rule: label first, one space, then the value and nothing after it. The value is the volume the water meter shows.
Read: 73.88 ft³
